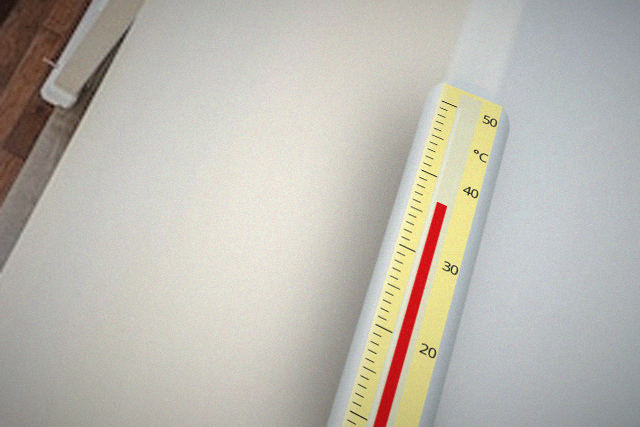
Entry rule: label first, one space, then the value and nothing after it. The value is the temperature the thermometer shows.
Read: 37 °C
